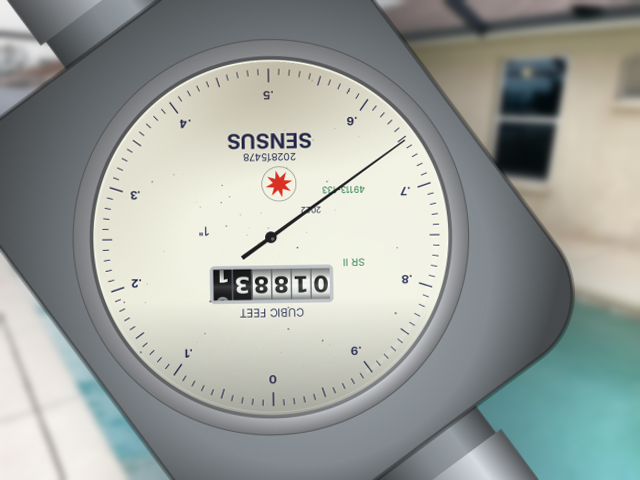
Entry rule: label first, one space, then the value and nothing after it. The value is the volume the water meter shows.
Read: 18830.65 ft³
